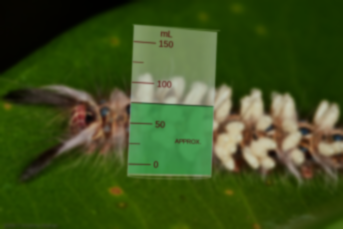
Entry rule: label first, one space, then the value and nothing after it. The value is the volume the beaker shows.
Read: 75 mL
